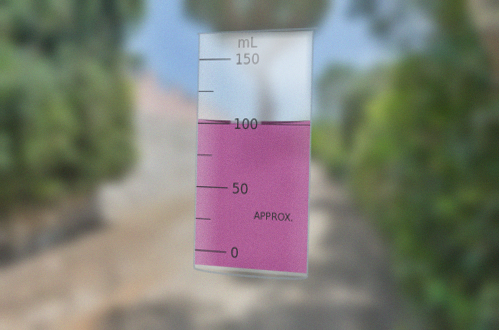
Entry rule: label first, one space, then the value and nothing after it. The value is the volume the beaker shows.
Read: 100 mL
